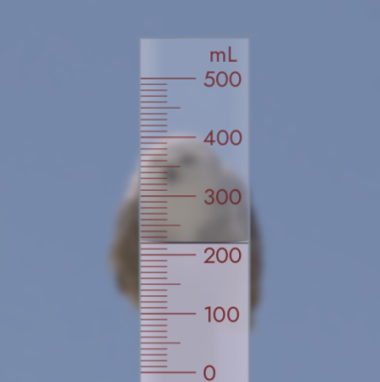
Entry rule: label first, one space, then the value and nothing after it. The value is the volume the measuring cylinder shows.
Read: 220 mL
